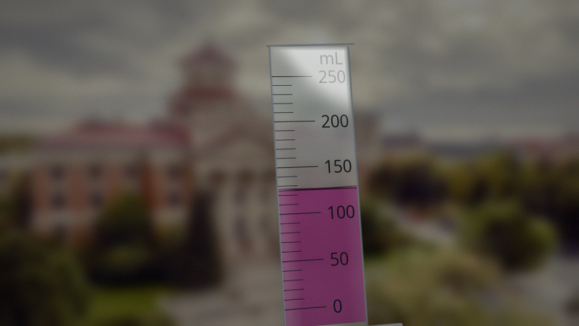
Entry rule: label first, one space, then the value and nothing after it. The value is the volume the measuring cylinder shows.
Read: 125 mL
